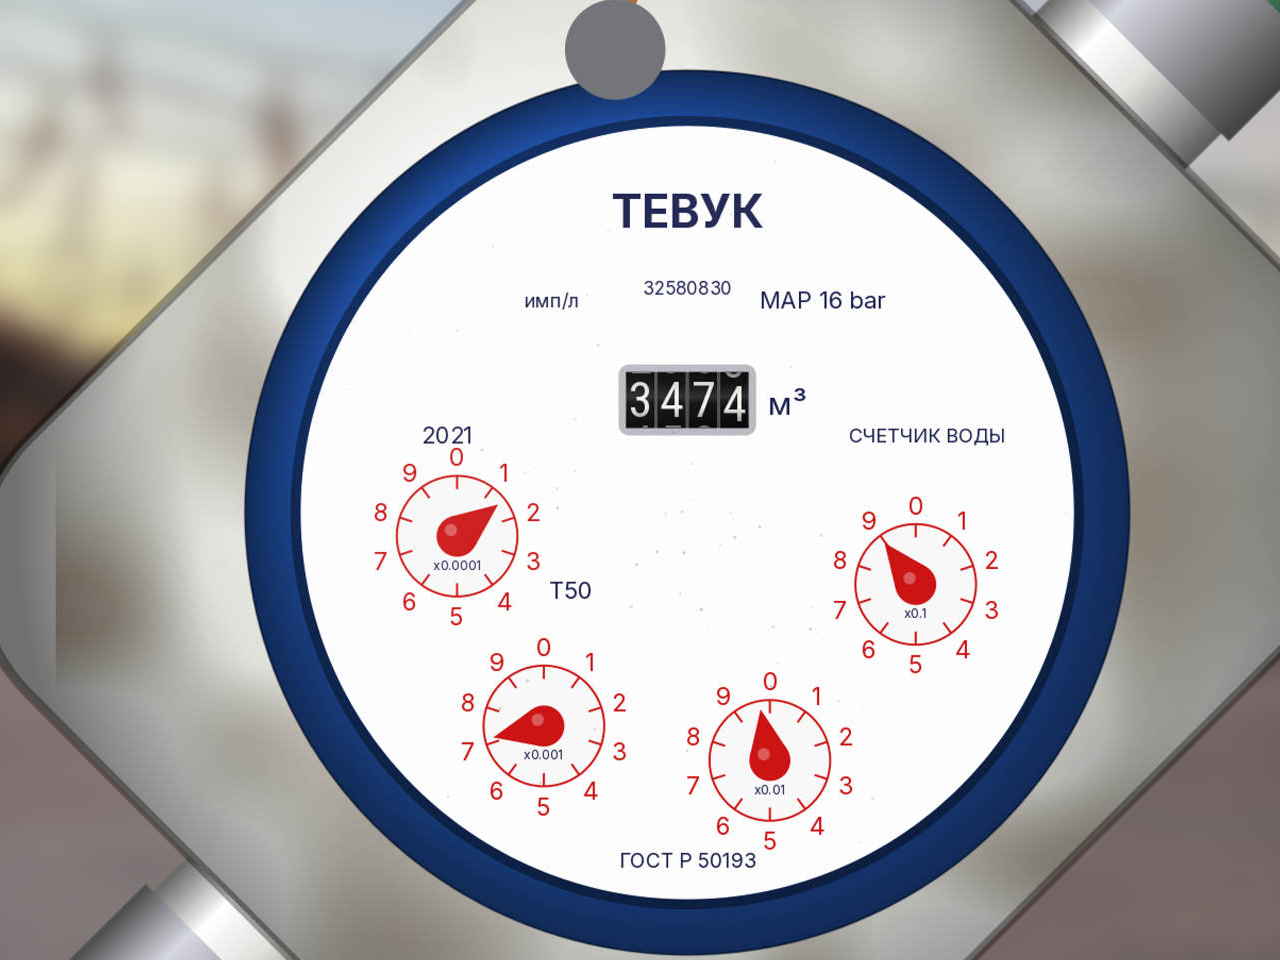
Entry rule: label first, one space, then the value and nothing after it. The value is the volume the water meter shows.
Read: 3473.8971 m³
